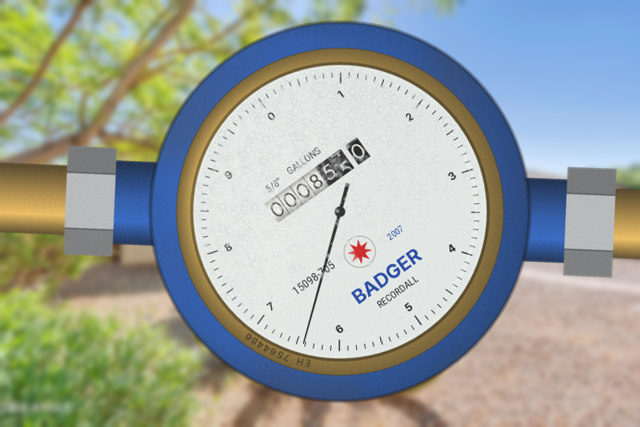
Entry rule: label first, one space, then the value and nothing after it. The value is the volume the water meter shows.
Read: 8546.4 gal
